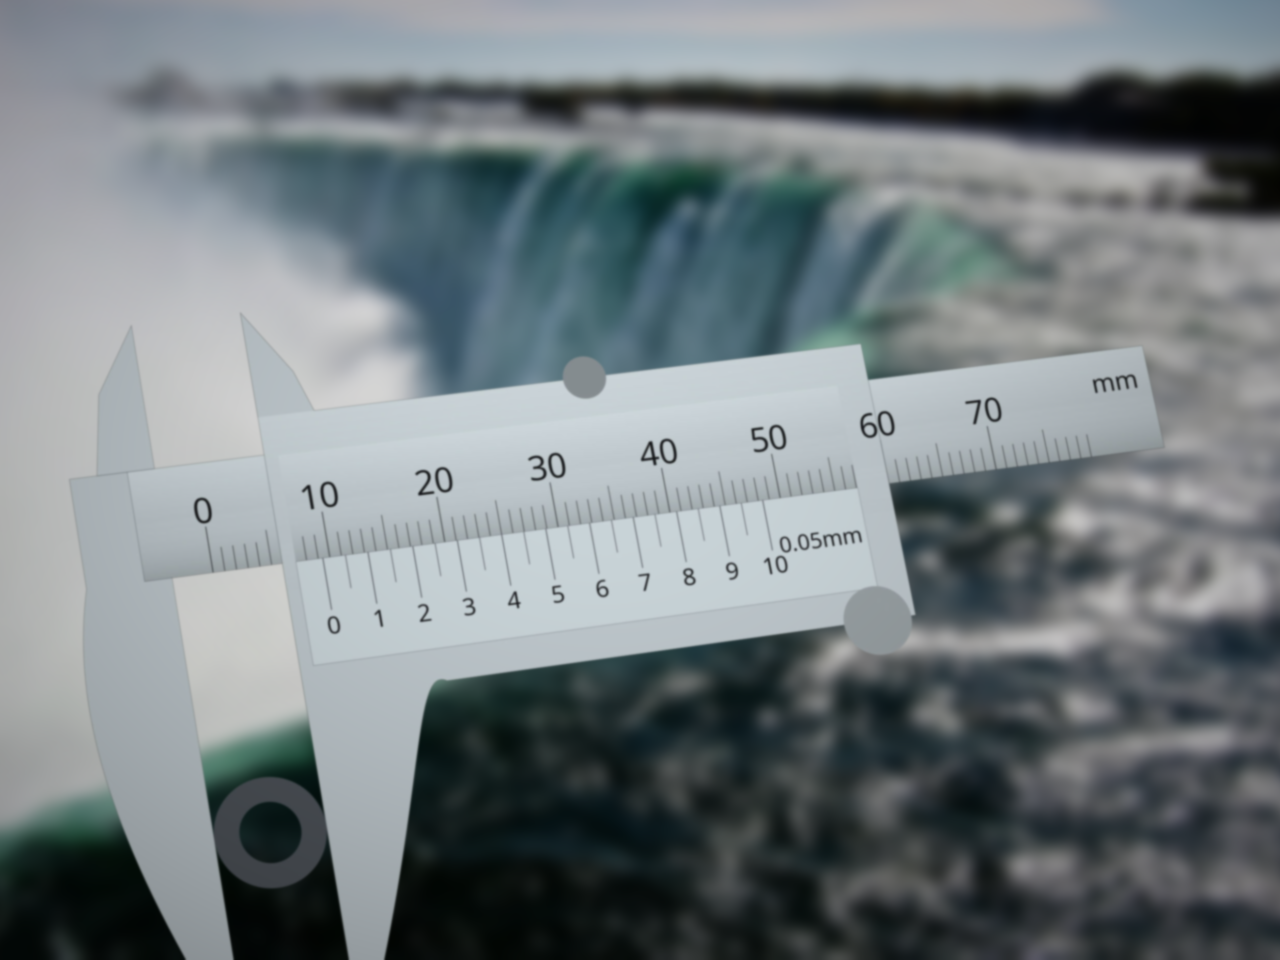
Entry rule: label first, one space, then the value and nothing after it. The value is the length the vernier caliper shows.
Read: 9.4 mm
